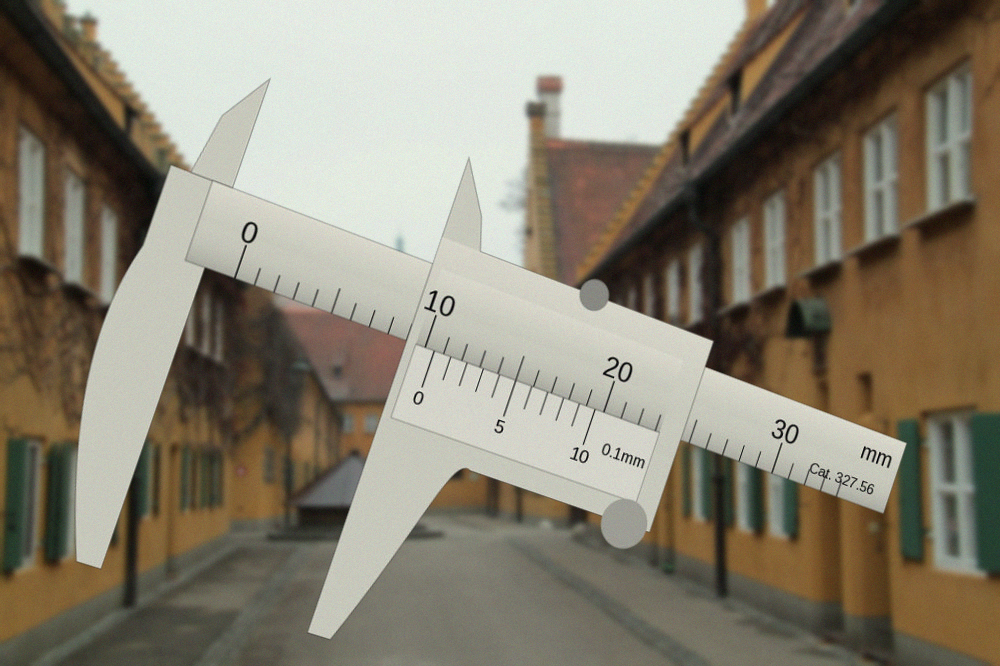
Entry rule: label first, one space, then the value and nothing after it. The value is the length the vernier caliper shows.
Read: 10.5 mm
